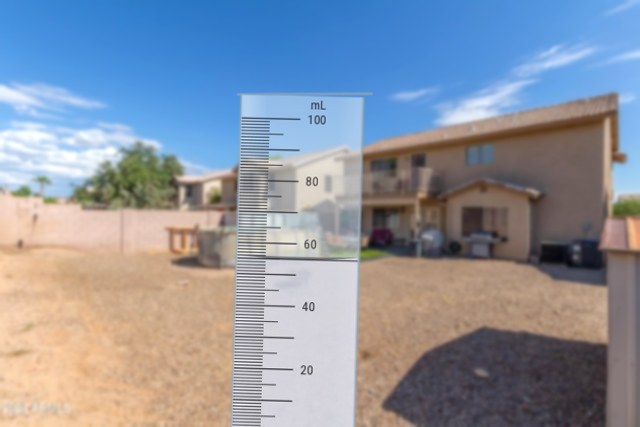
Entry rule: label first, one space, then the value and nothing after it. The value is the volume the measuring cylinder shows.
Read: 55 mL
